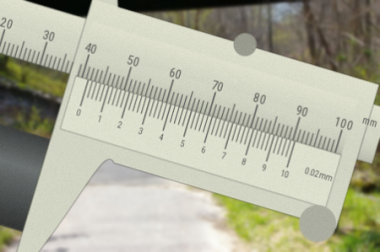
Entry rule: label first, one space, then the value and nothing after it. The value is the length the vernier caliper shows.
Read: 41.5 mm
